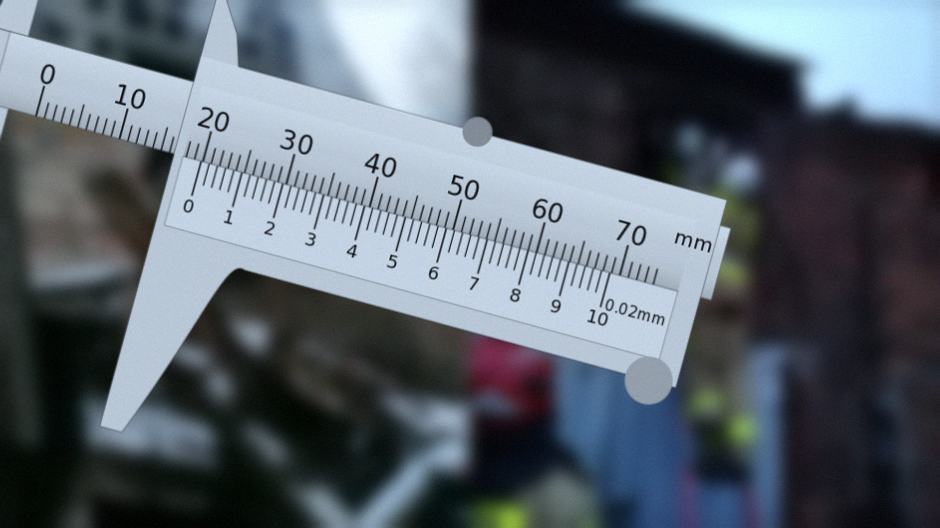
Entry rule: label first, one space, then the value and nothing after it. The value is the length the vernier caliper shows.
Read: 19.8 mm
